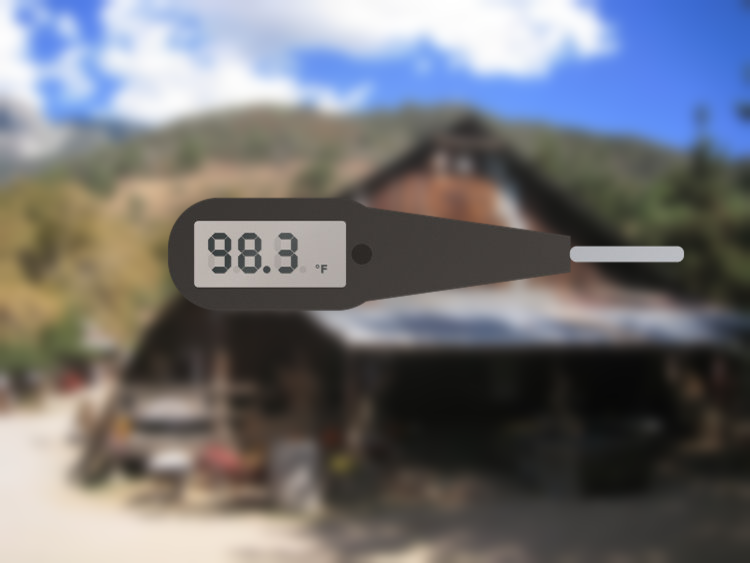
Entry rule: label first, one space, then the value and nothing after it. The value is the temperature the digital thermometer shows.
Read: 98.3 °F
